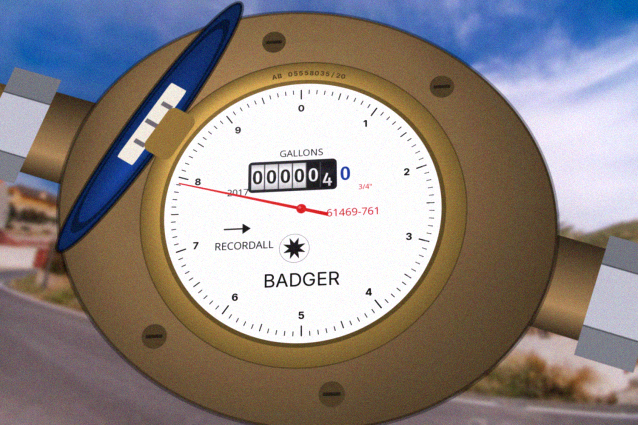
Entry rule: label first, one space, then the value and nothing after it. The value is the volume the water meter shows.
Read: 37.9 gal
